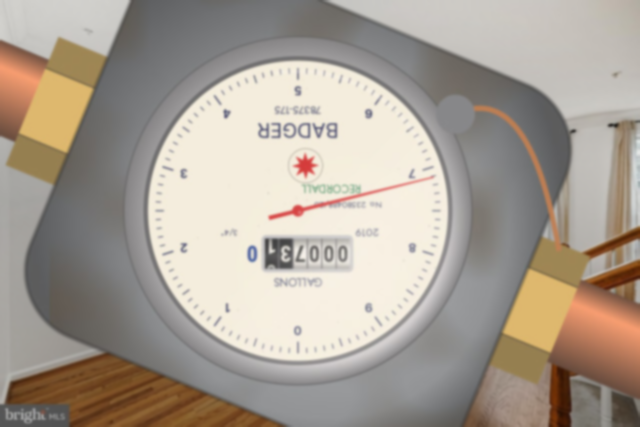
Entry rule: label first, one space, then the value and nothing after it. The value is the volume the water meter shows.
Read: 7307.1 gal
